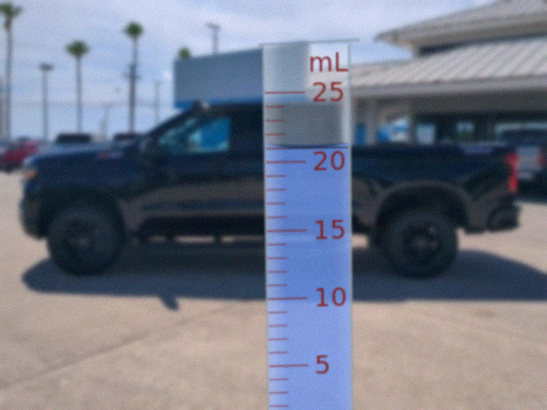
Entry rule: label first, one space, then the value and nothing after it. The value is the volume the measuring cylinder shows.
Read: 21 mL
